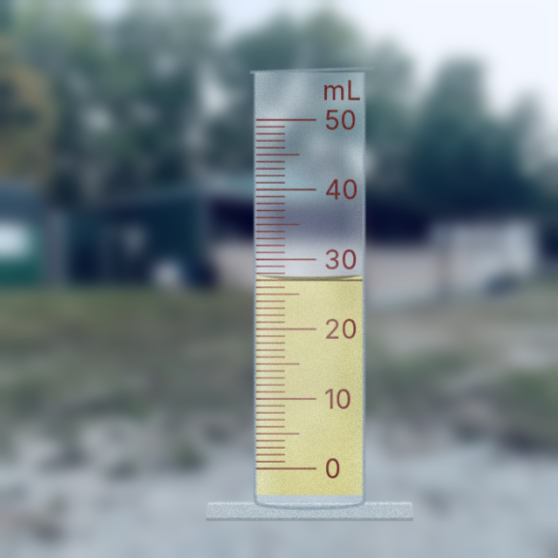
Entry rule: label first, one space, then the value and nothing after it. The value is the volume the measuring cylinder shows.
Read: 27 mL
